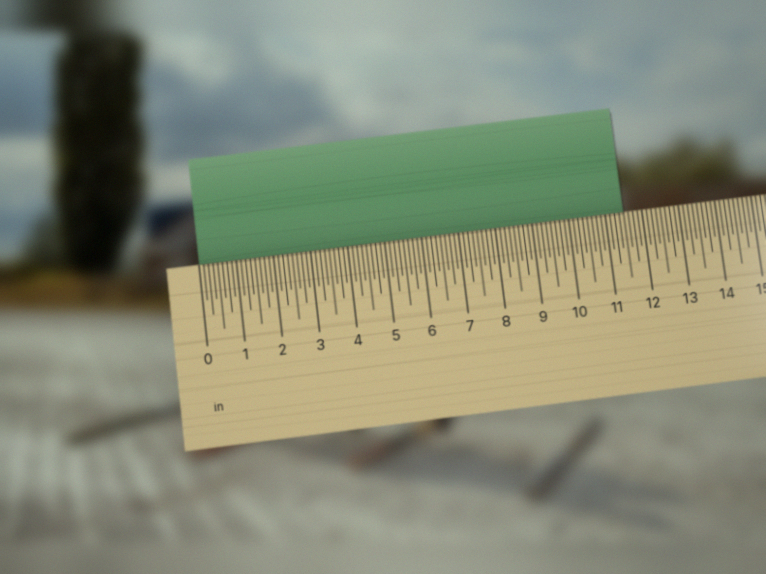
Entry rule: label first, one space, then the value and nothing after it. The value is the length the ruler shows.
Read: 11.5 in
